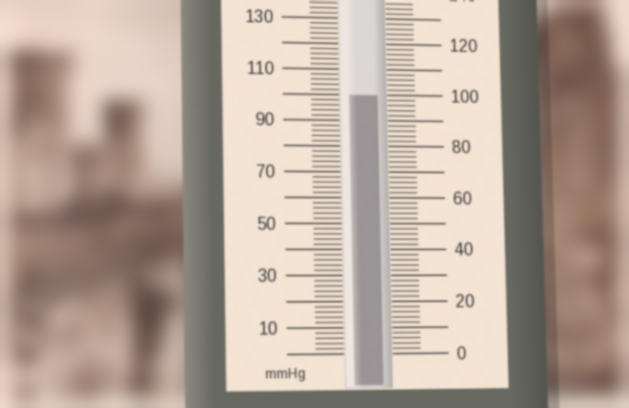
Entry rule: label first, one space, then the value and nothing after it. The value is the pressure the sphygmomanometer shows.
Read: 100 mmHg
